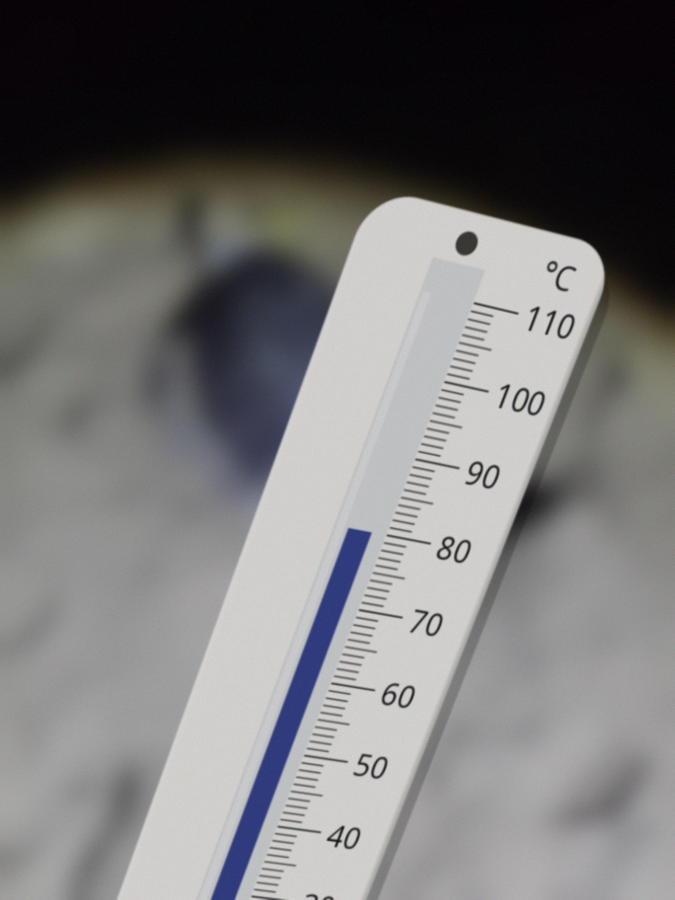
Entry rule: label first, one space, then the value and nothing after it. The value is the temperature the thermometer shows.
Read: 80 °C
